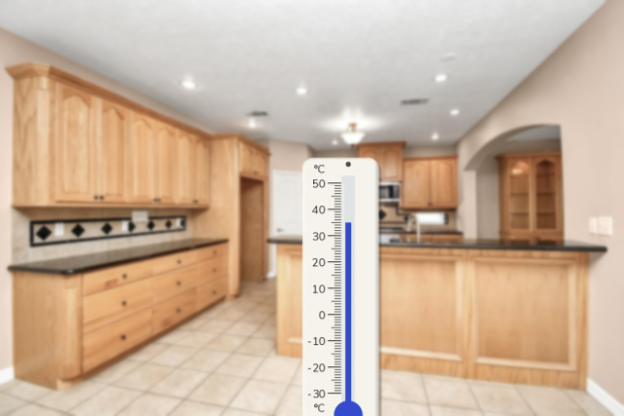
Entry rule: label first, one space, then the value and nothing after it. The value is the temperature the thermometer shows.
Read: 35 °C
